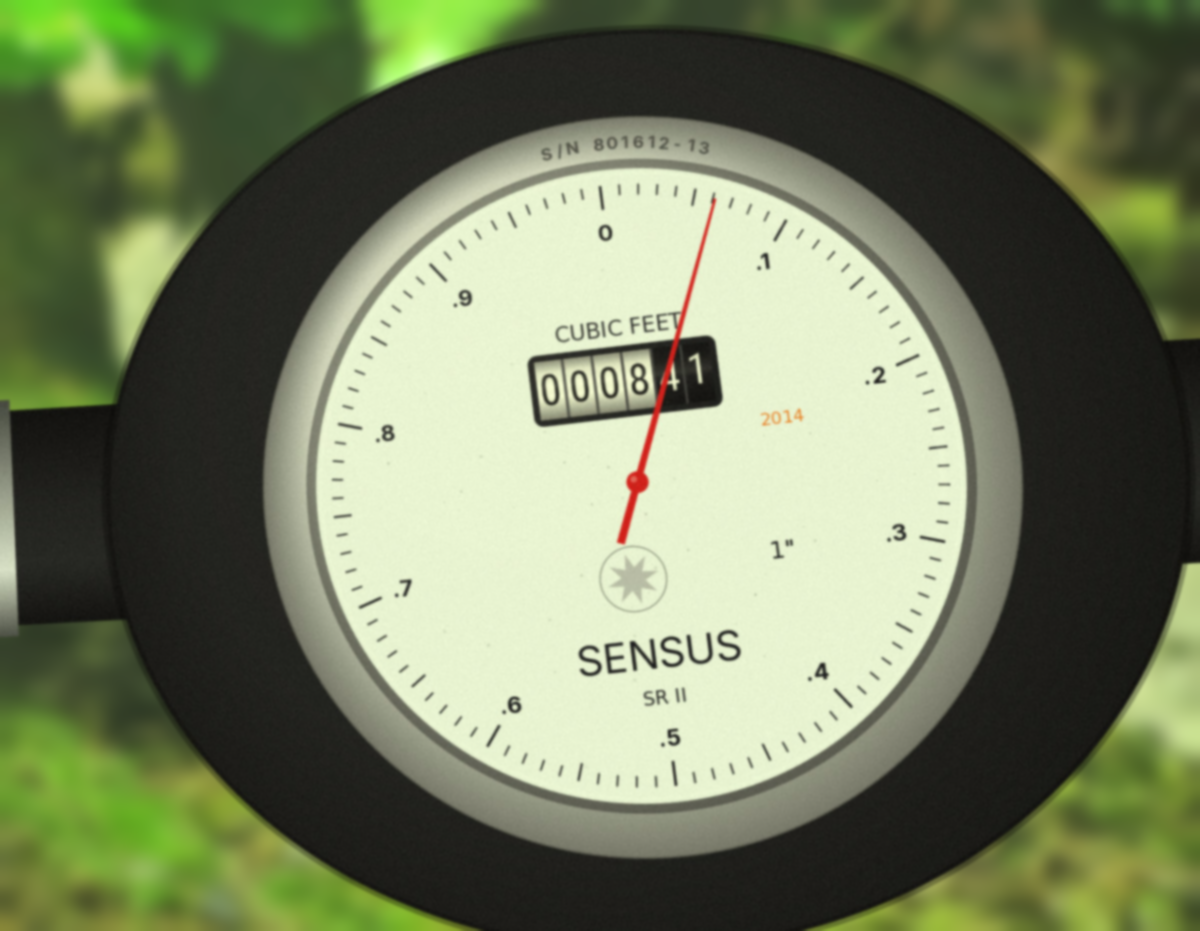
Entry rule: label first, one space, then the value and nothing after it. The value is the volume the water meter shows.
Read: 841.06 ft³
